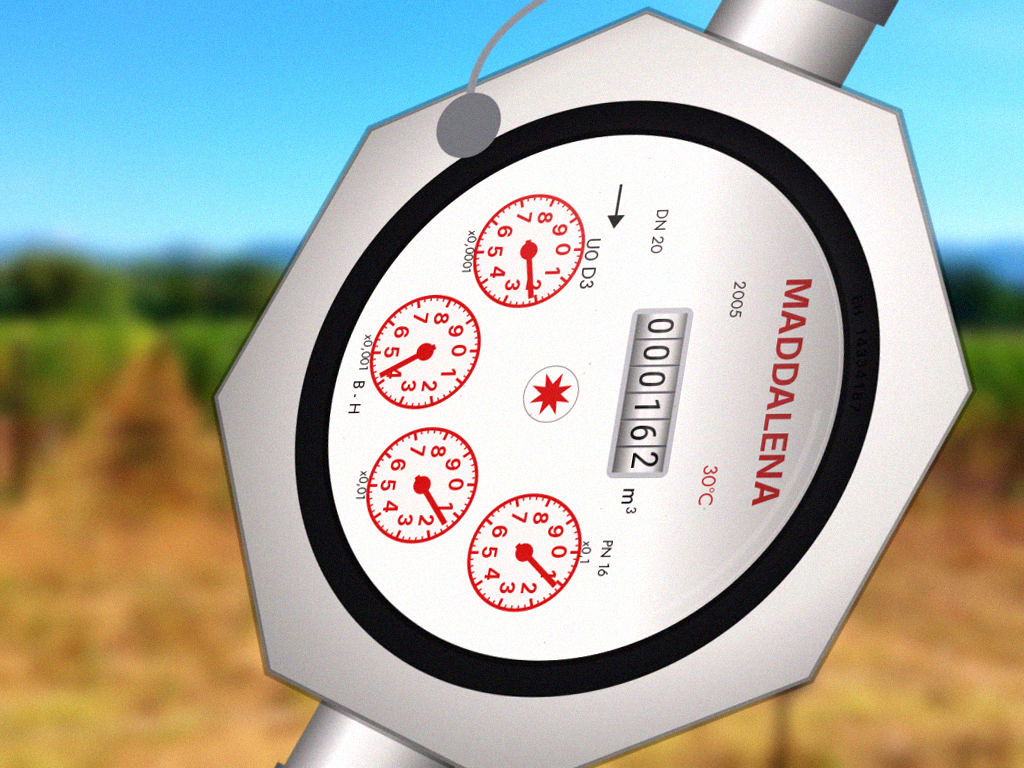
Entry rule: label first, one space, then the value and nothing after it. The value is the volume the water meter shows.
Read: 162.1142 m³
